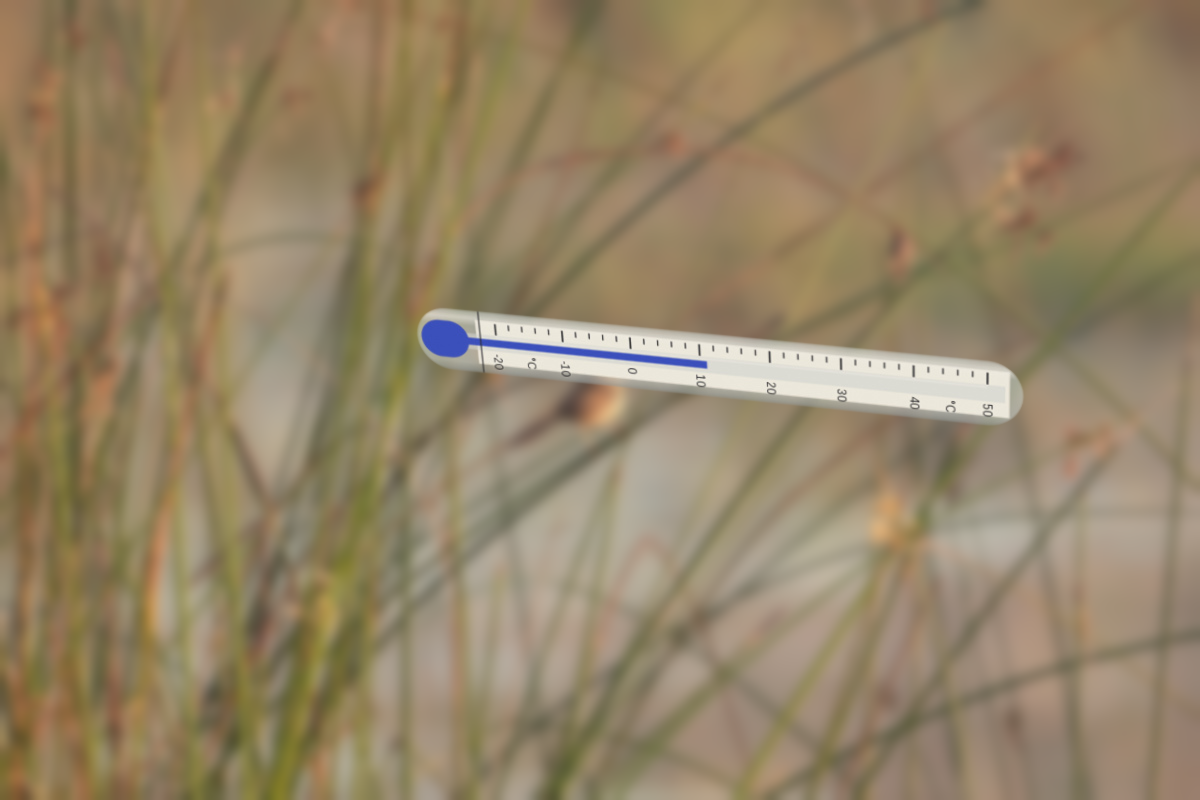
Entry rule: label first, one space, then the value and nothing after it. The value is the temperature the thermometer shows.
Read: 11 °C
